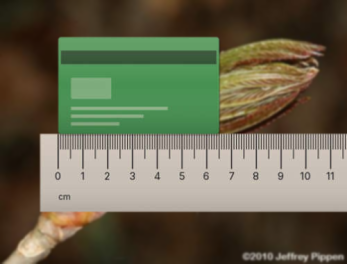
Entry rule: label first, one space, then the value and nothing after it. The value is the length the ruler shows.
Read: 6.5 cm
